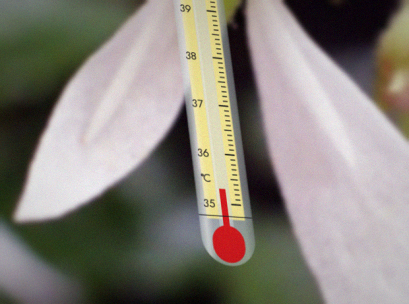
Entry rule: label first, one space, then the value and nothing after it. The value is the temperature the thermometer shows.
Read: 35.3 °C
